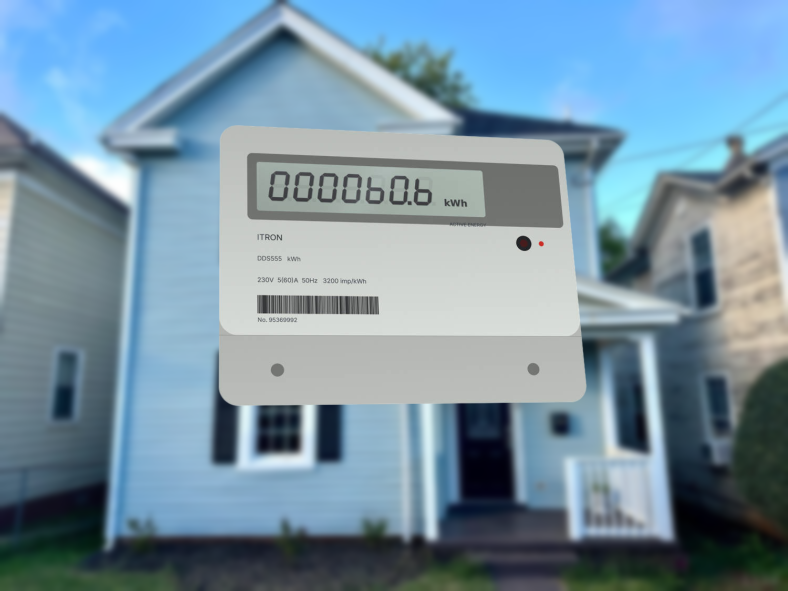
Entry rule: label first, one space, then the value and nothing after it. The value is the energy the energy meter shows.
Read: 60.6 kWh
